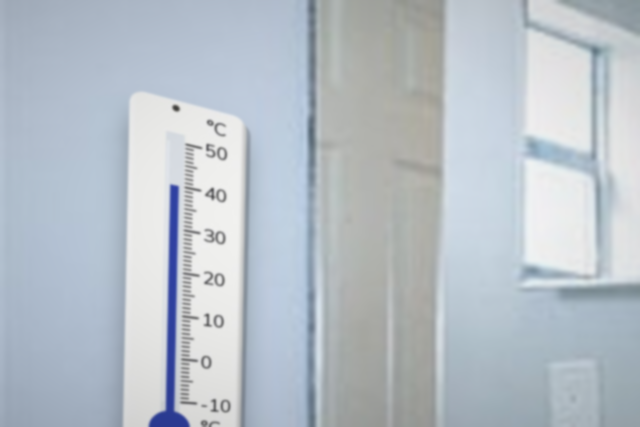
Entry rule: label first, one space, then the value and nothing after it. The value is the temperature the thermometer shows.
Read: 40 °C
